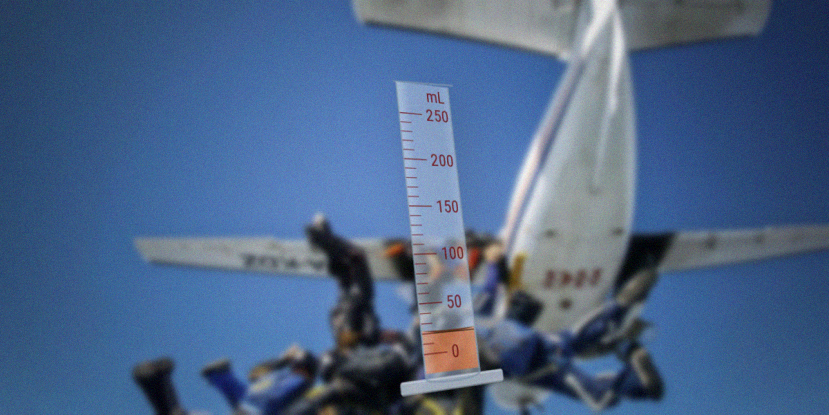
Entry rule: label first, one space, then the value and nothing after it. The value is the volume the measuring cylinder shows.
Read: 20 mL
